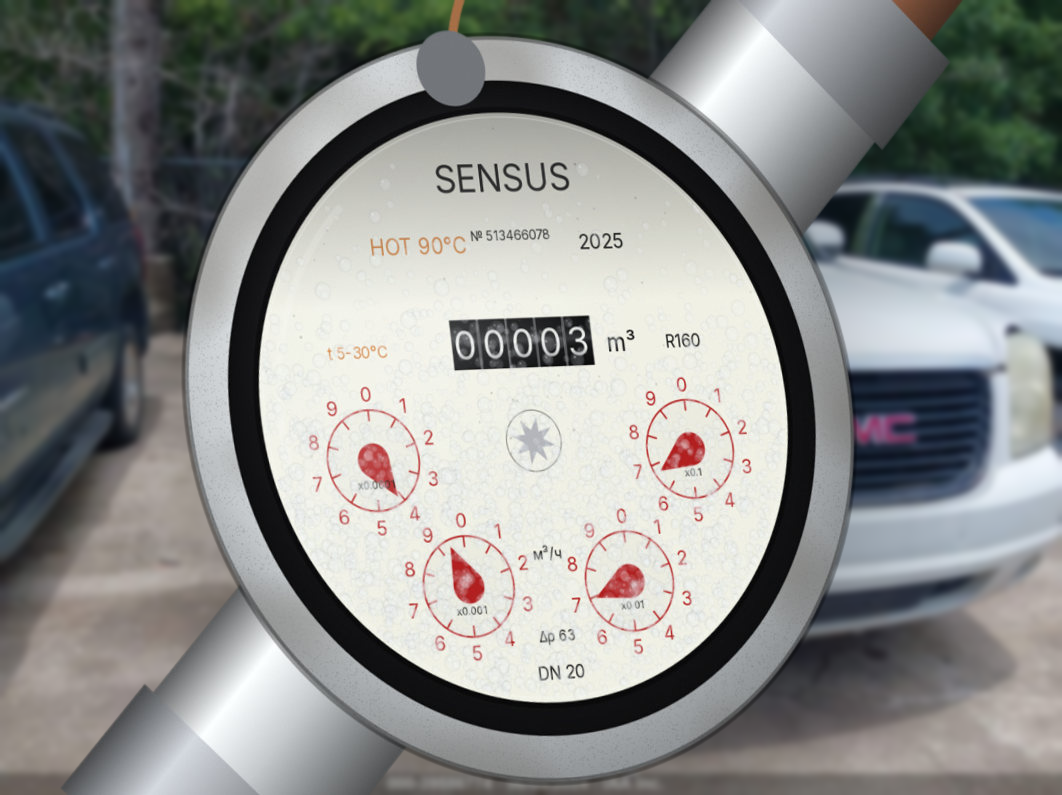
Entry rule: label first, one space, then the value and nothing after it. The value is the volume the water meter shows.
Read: 3.6694 m³
